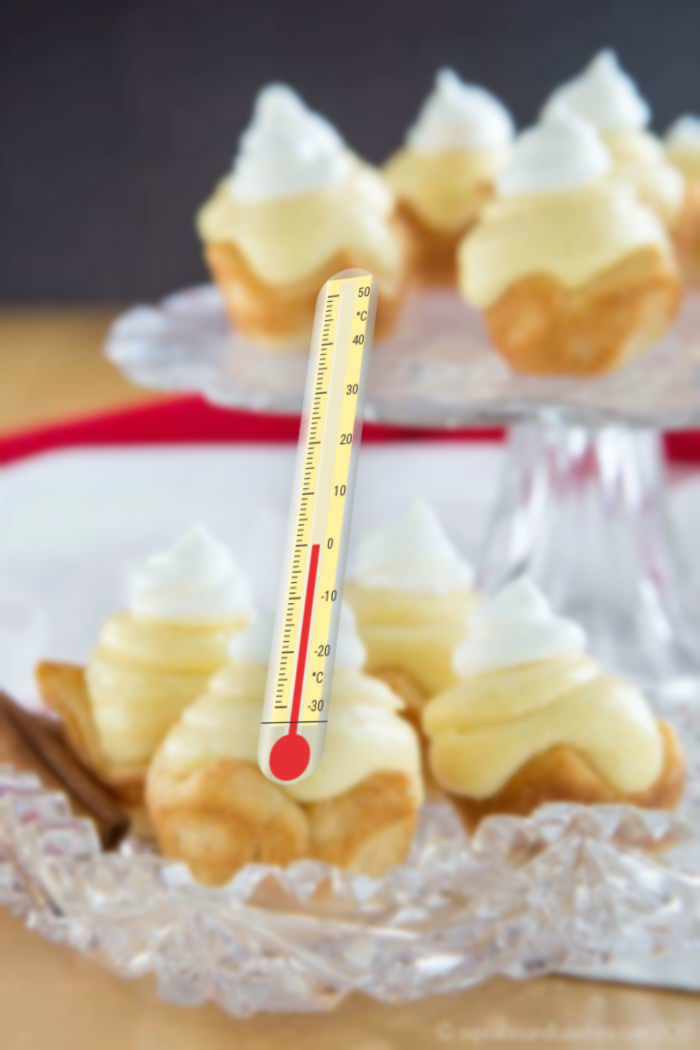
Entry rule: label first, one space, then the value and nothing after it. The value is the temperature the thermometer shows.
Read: 0 °C
